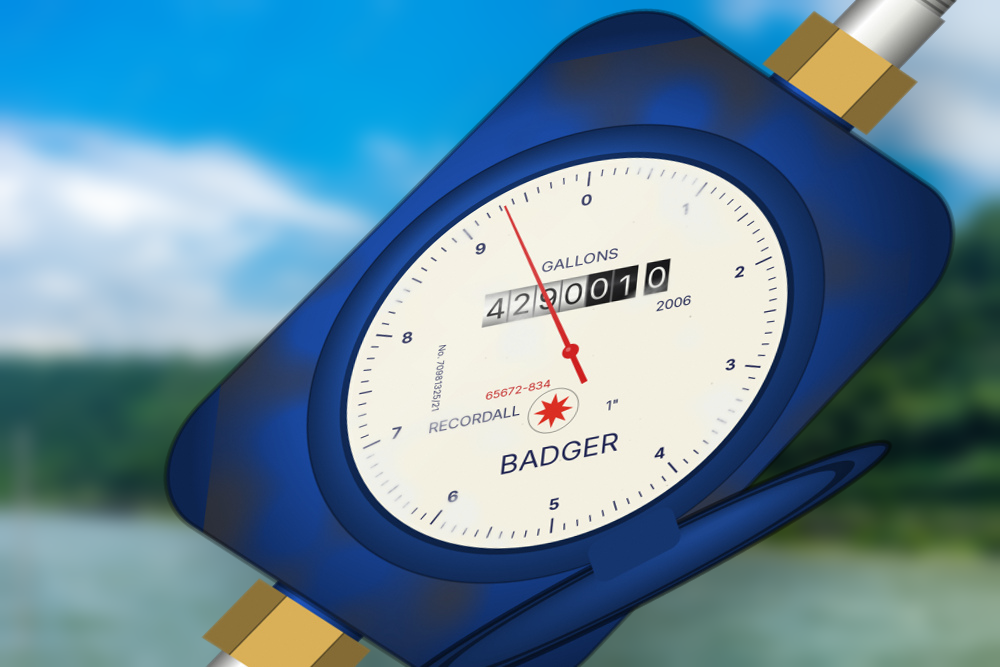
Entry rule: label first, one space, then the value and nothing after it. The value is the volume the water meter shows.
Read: 4290009.3 gal
